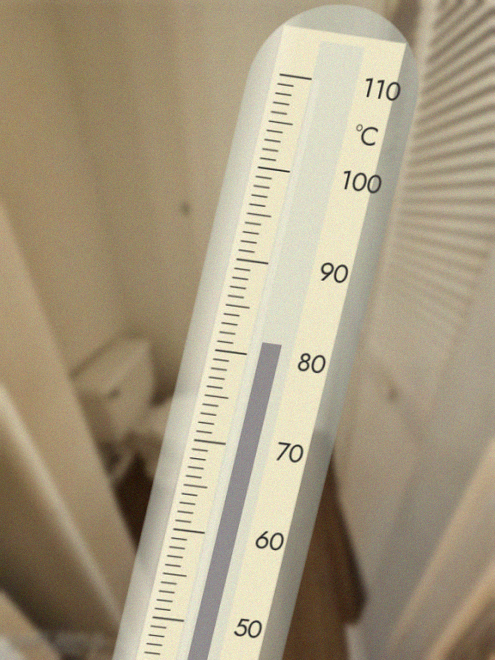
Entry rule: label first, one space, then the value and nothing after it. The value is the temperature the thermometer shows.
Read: 81.5 °C
